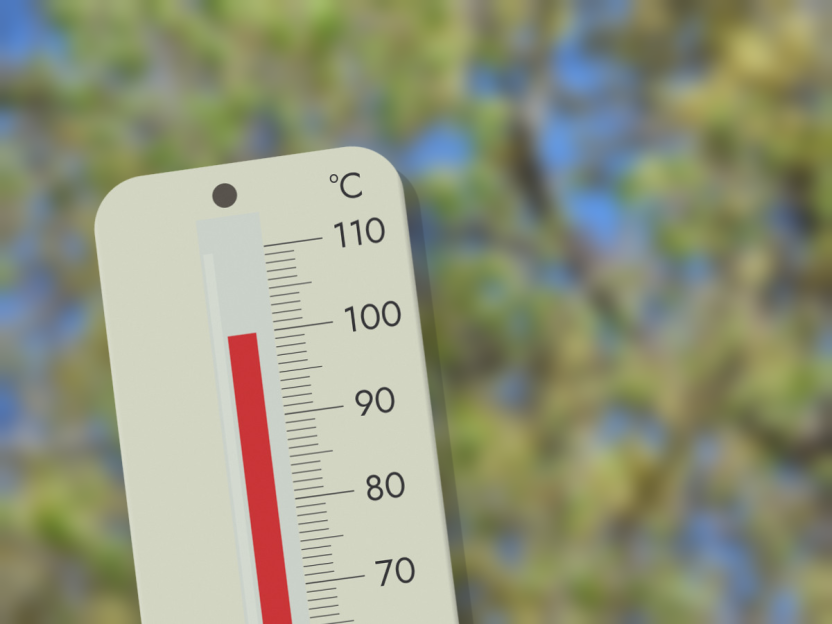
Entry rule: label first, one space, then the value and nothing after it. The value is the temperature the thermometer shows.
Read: 100 °C
